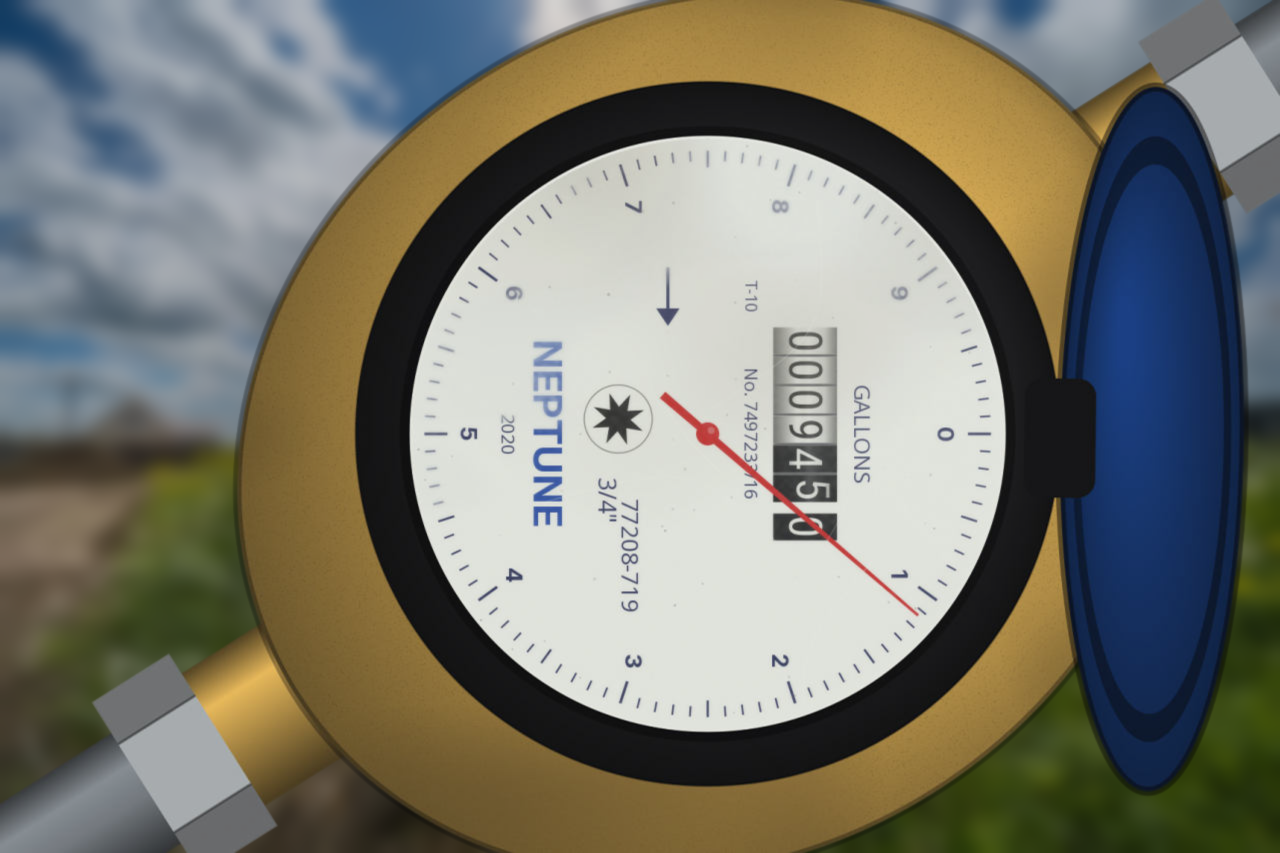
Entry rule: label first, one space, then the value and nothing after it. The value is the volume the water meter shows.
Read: 9451.1 gal
